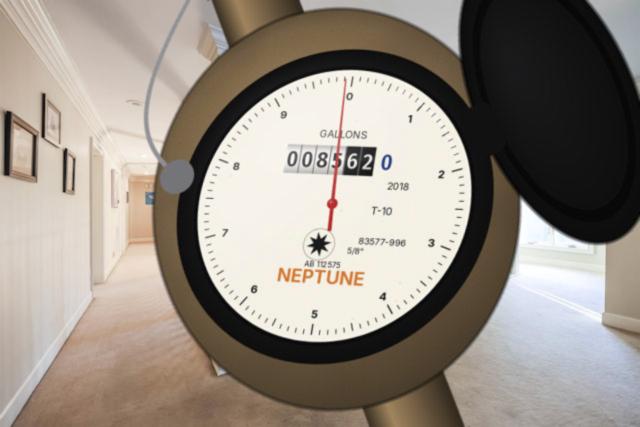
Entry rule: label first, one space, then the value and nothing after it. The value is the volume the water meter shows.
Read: 85619.9 gal
